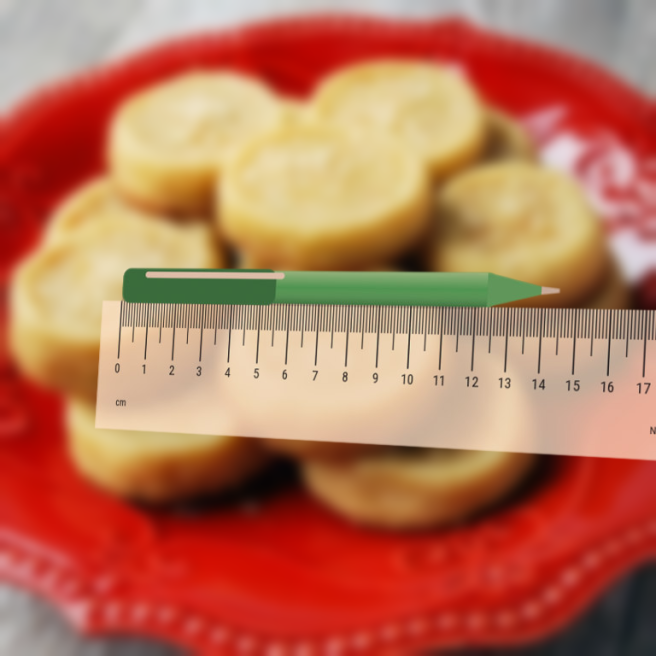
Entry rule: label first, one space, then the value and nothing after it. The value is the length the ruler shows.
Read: 14.5 cm
